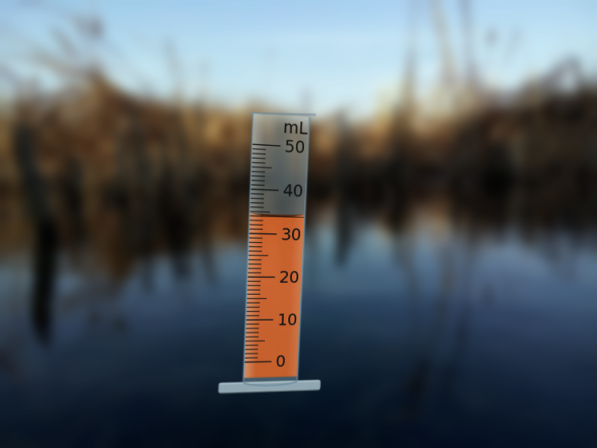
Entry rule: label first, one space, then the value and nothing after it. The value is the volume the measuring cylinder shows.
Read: 34 mL
